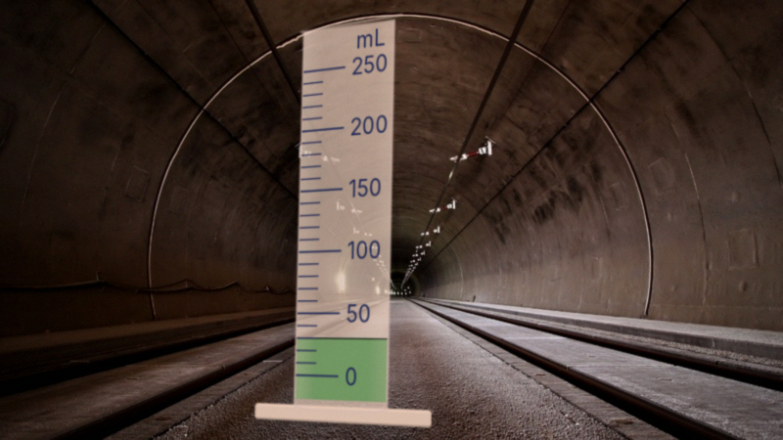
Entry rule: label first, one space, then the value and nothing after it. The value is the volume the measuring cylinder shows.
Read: 30 mL
